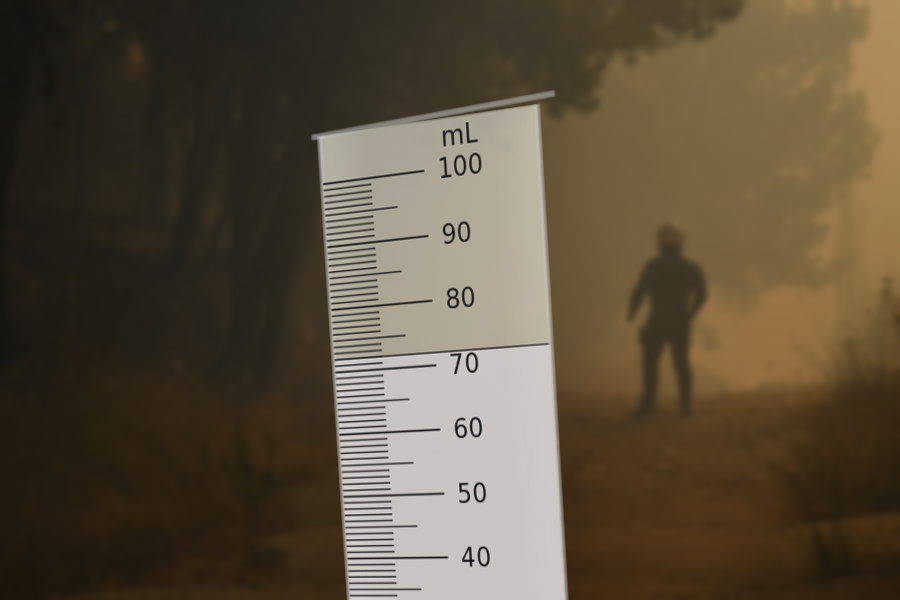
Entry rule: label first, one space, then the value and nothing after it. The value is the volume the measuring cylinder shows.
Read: 72 mL
